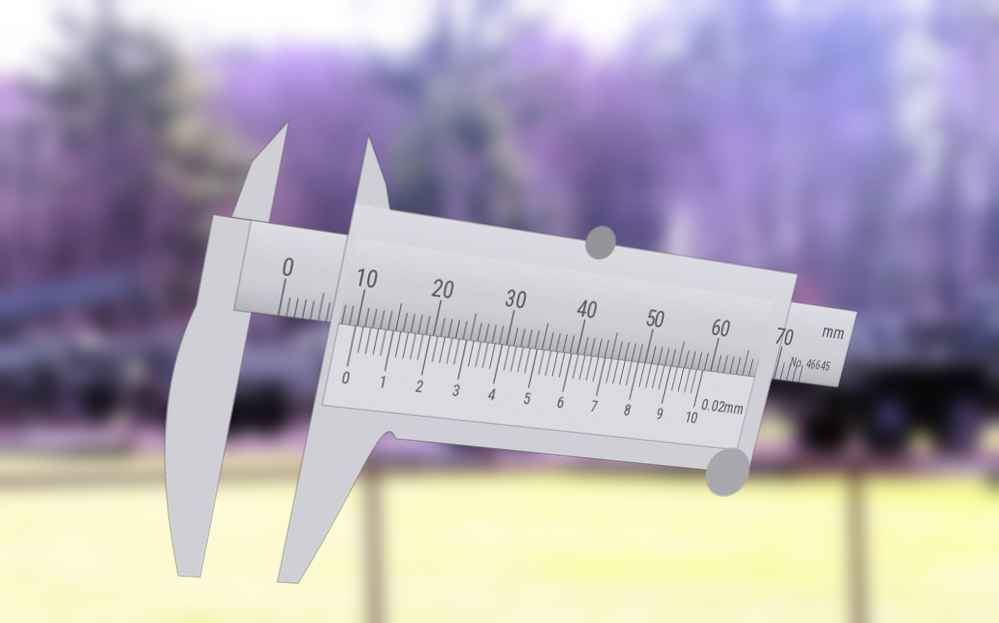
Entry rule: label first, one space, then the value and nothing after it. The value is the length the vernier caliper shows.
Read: 9.8 mm
